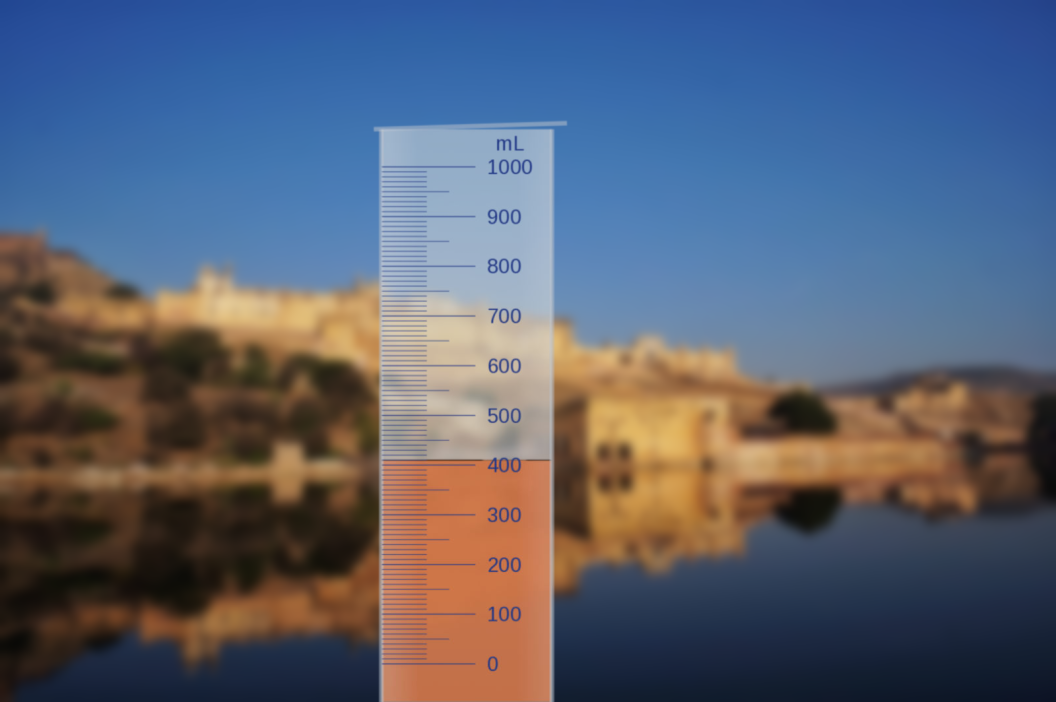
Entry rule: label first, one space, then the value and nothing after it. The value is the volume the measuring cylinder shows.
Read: 410 mL
